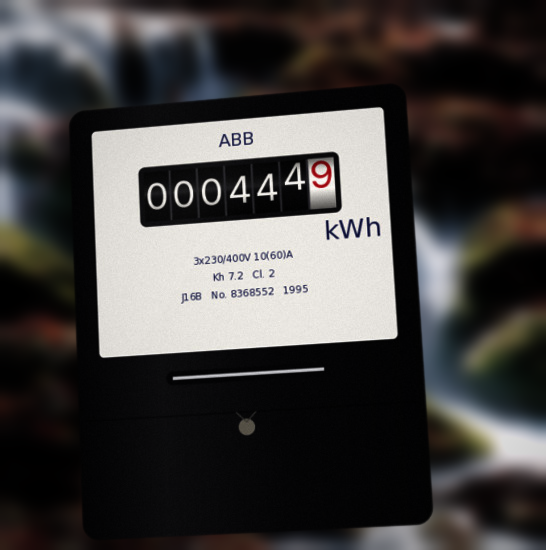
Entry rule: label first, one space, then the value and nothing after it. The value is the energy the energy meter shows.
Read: 444.9 kWh
